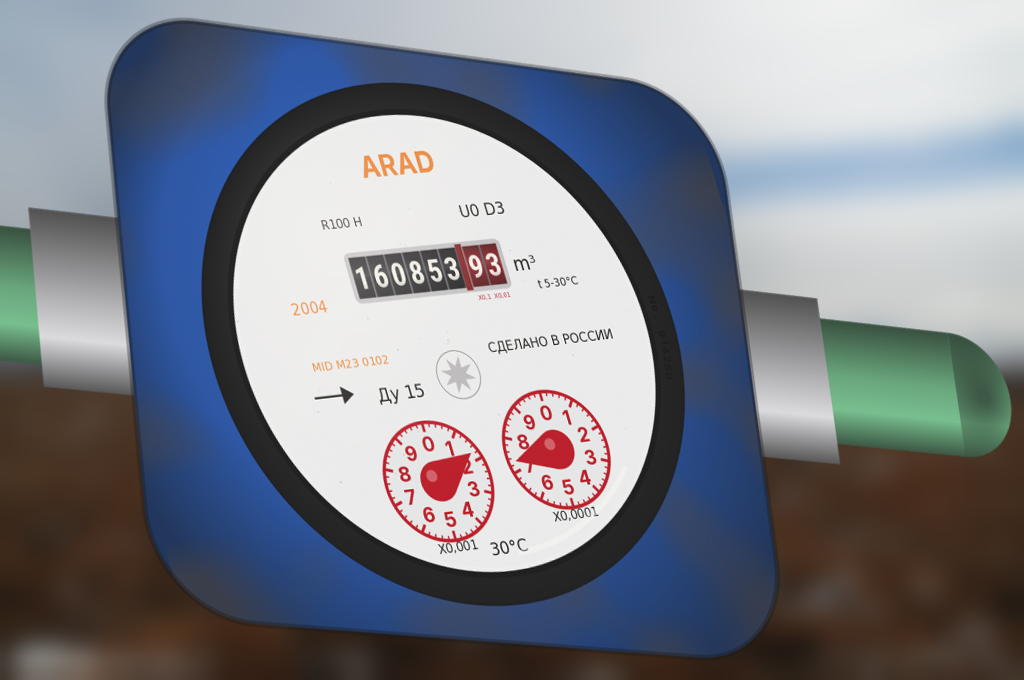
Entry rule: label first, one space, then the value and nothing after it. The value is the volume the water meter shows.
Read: 160853.9317 m³
